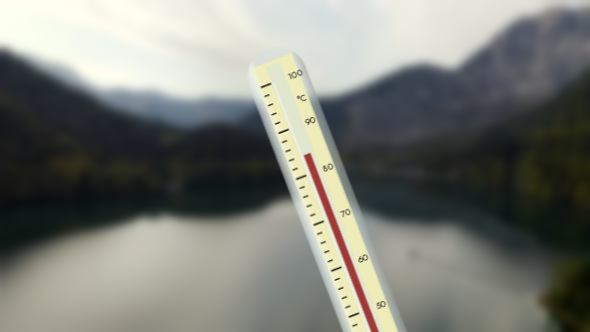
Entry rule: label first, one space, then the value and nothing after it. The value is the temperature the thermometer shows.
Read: 84 °C
